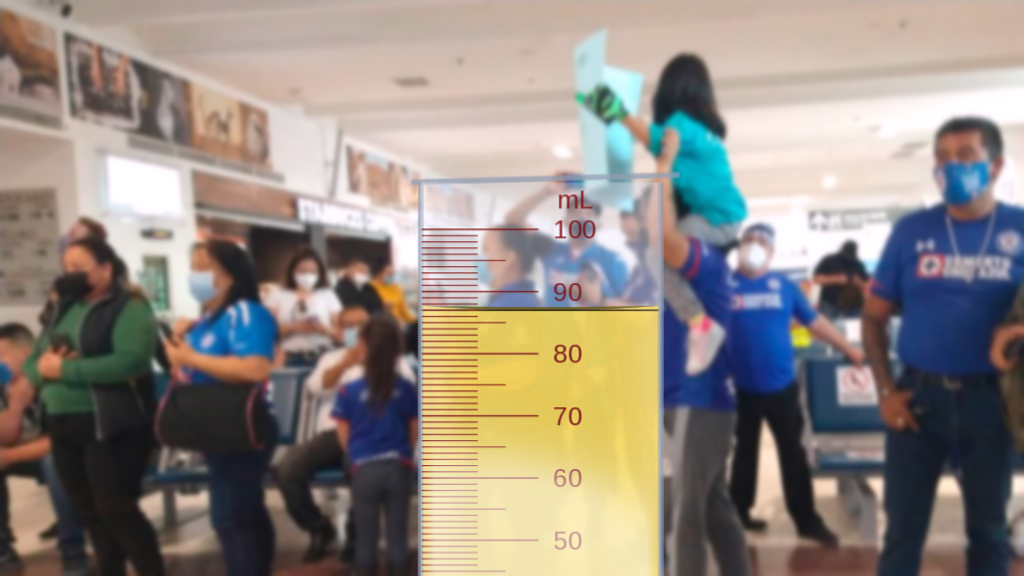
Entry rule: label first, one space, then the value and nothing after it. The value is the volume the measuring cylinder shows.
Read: 87 mL
